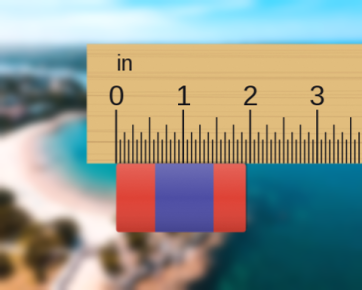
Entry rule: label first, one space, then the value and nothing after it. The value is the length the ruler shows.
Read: 1.9375 in
